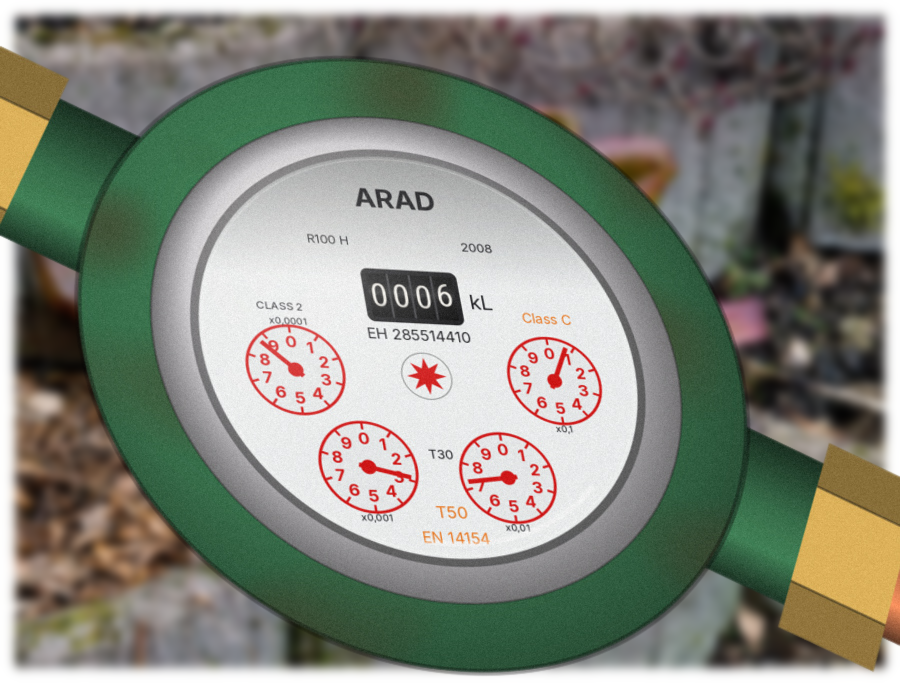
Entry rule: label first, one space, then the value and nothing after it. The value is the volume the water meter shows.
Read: 6.0728 kL
